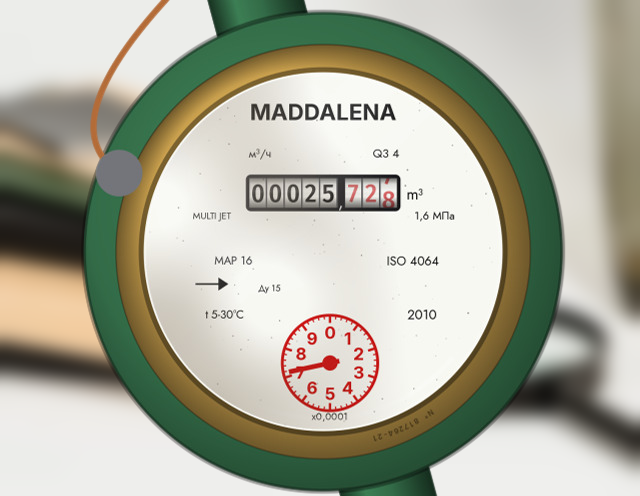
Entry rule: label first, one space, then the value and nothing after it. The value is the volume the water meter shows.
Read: 25.7277 m³
